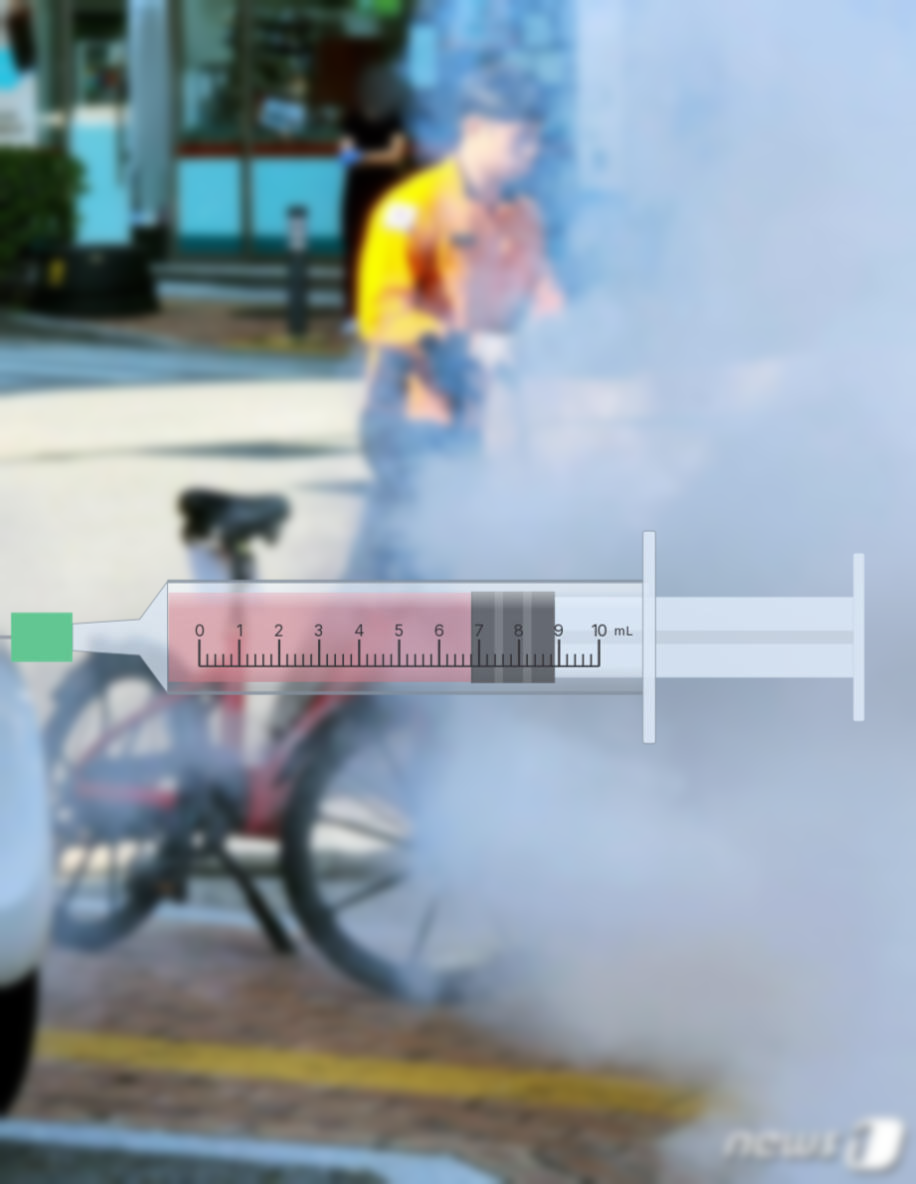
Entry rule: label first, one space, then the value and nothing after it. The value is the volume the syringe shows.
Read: 6.8 mL
